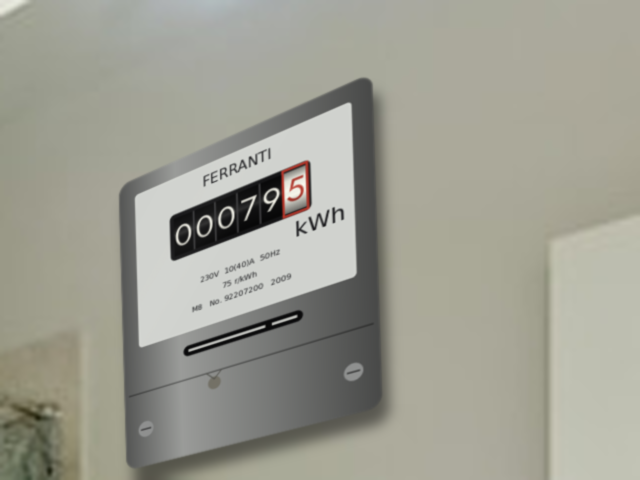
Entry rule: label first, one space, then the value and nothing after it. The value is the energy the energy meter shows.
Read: 79.5 kWh
